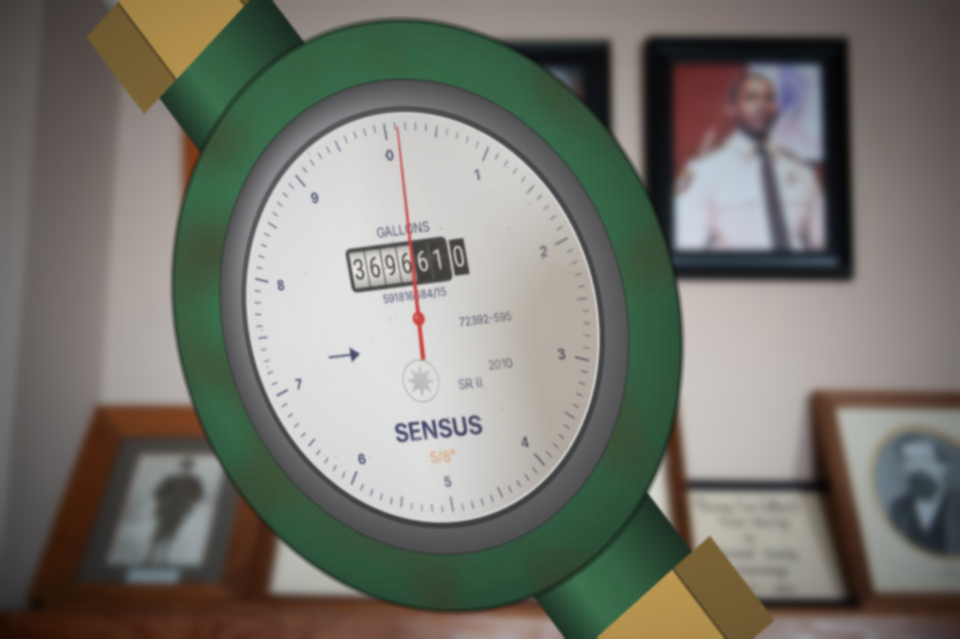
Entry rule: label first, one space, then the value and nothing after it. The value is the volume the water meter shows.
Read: 3696610.1 gal
